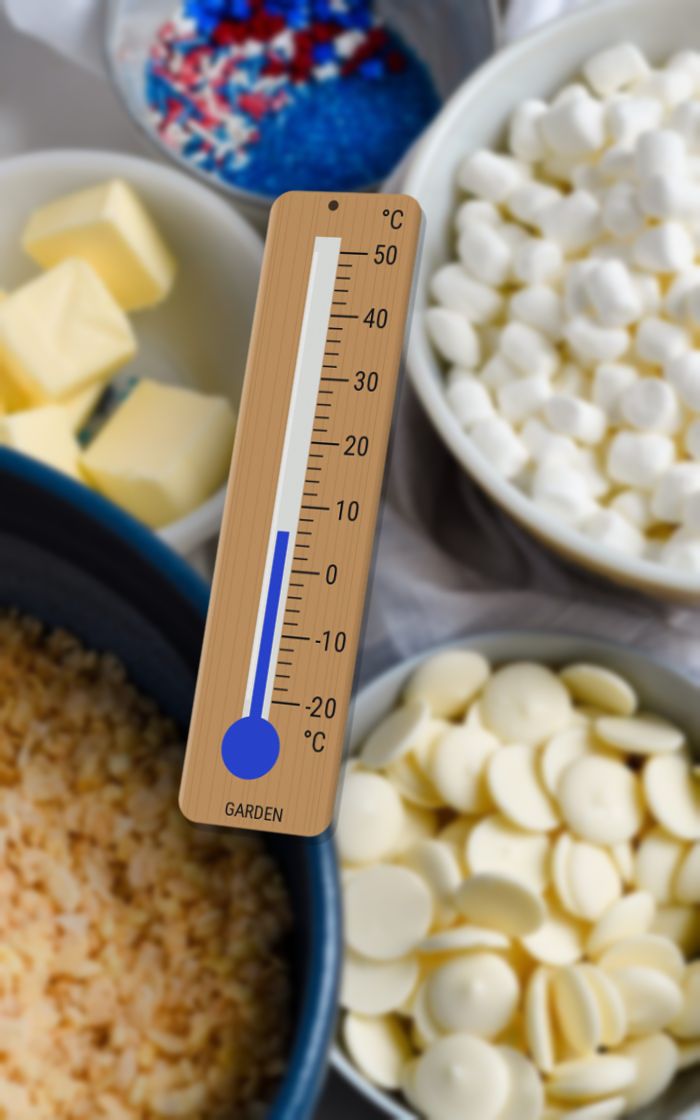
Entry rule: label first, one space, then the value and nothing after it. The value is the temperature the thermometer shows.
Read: 6 °C
